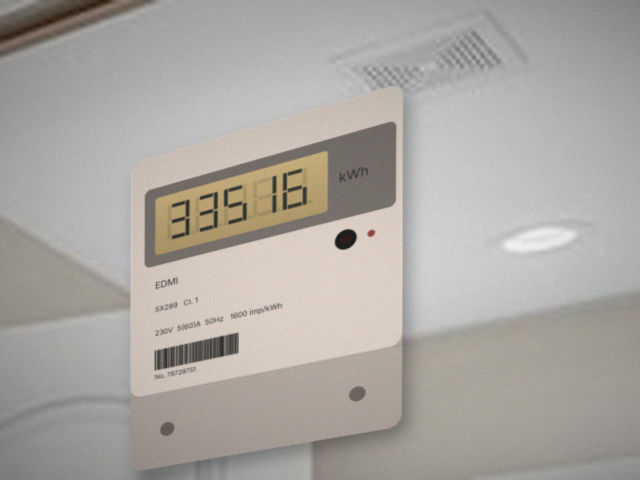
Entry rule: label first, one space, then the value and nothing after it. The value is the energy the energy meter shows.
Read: 33516 kWh
